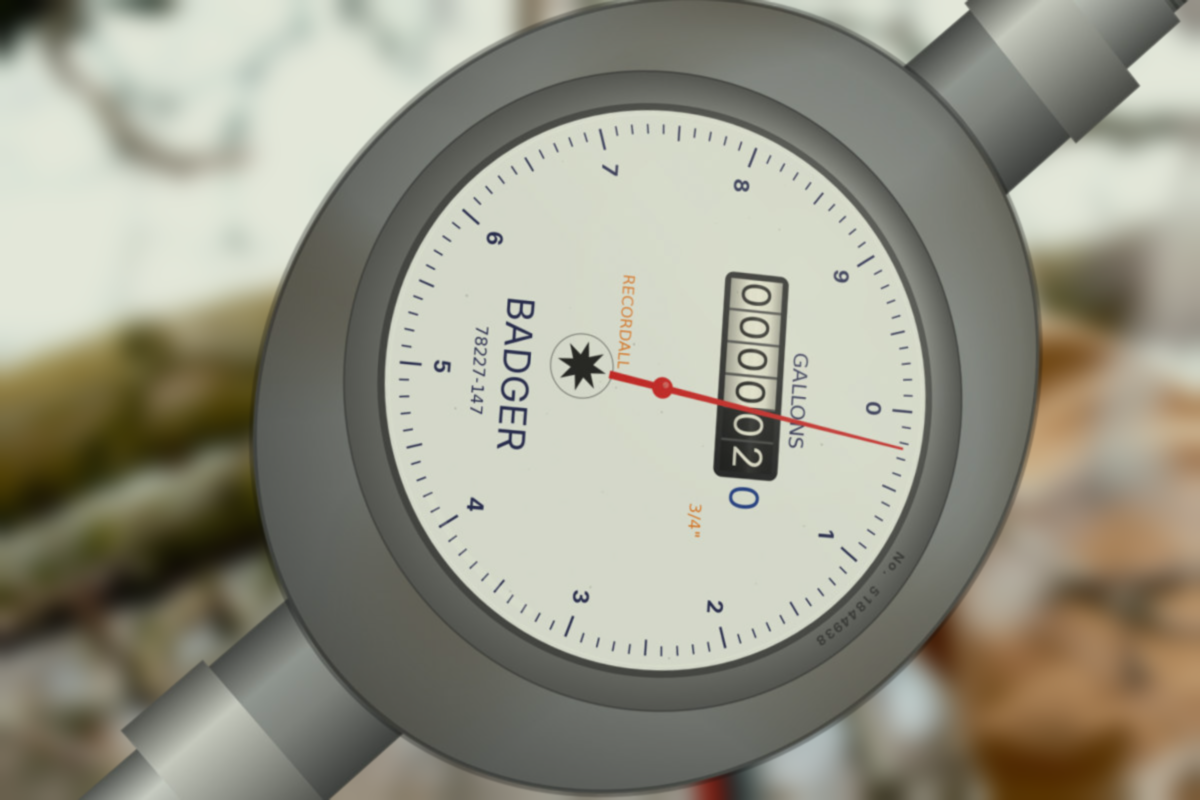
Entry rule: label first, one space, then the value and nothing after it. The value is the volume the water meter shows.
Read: 20.2 gal
